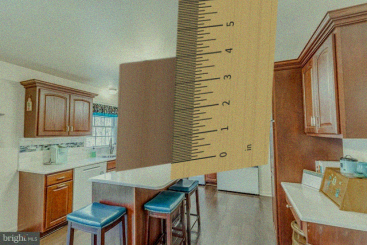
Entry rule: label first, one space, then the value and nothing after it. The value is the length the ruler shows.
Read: 4 in
